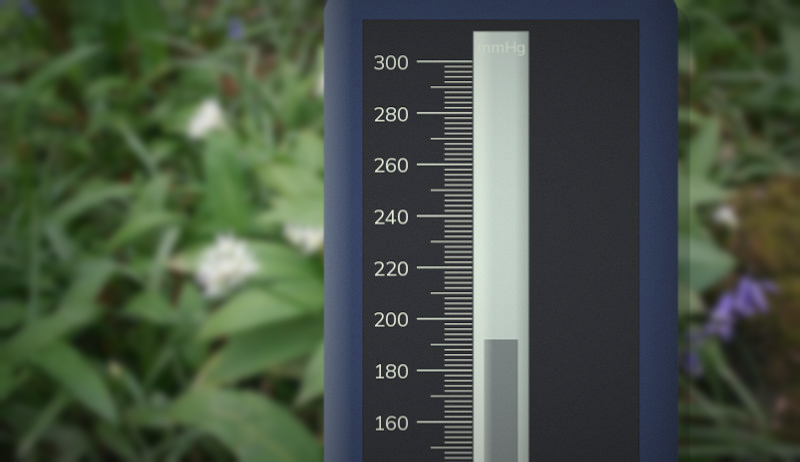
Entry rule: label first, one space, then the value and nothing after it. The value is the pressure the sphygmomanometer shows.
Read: 192 mmHg
